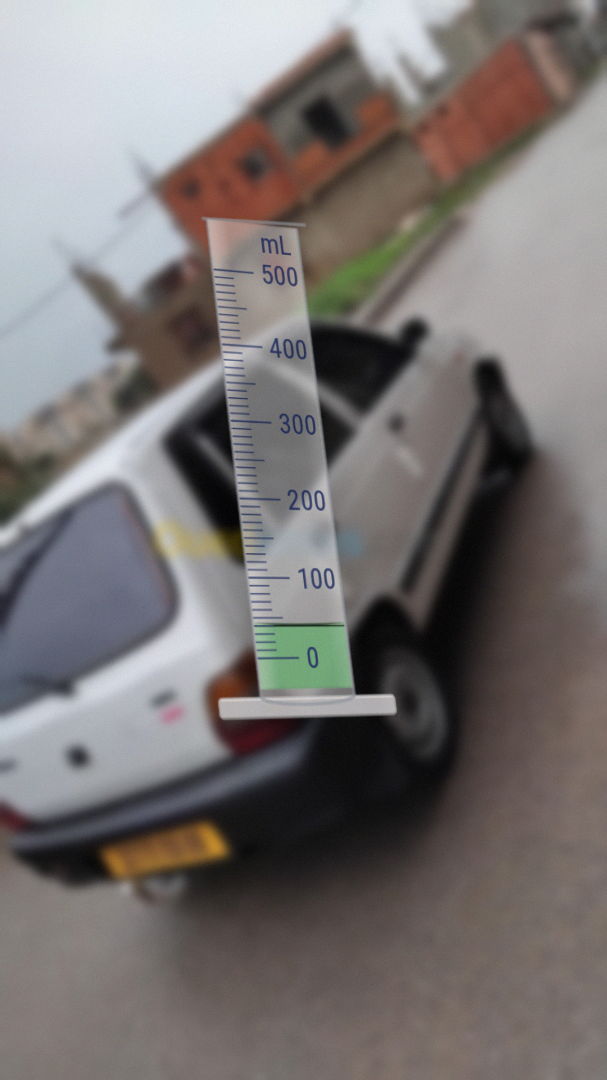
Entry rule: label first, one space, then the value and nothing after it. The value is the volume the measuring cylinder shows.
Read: 40 mL
